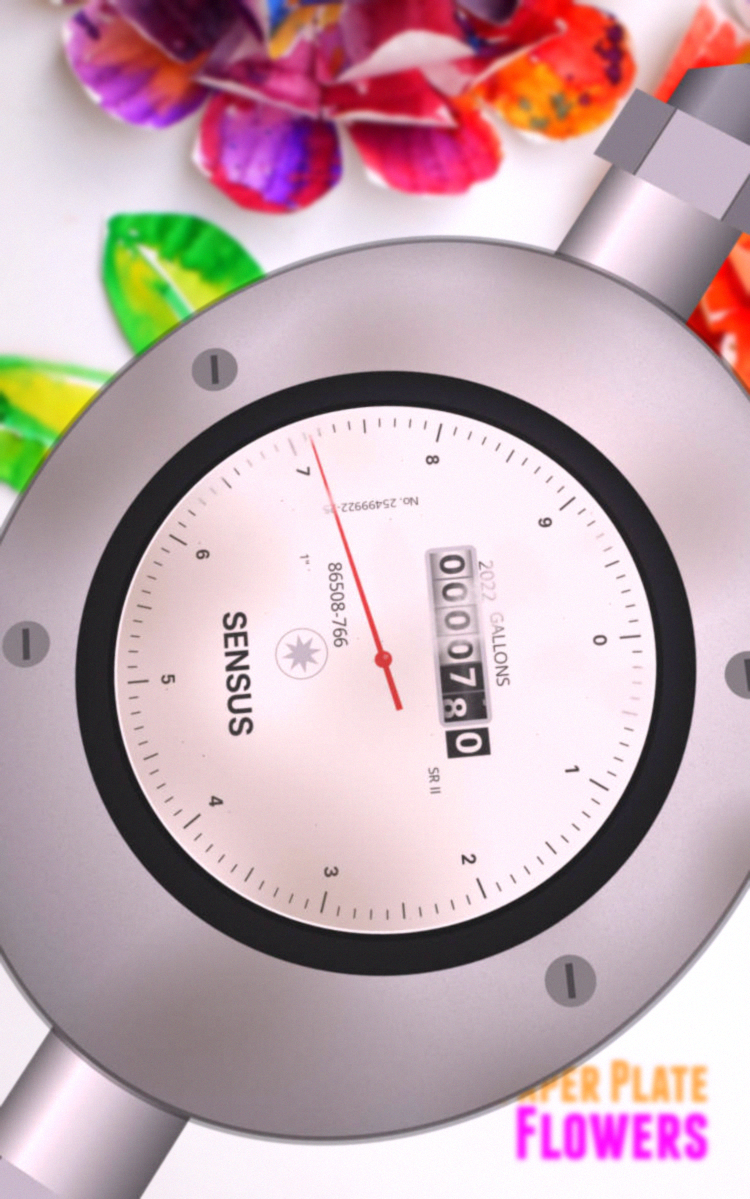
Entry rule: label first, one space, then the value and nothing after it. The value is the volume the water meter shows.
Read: 777.1 gal
